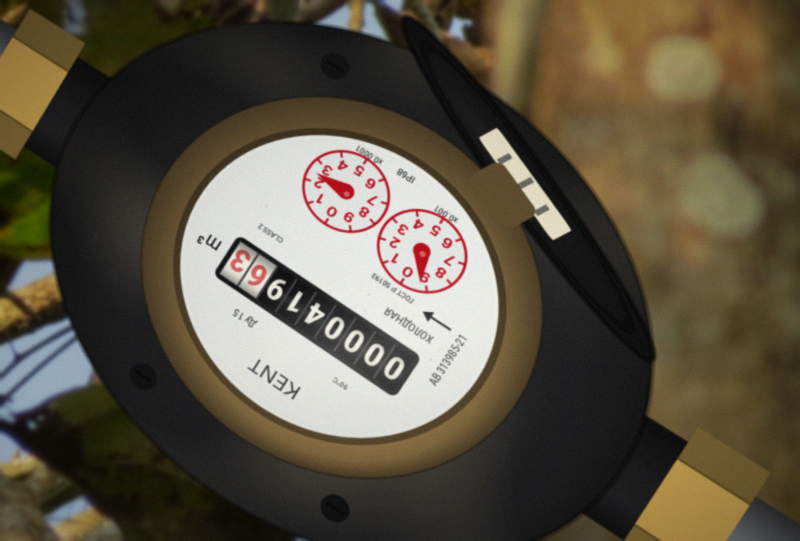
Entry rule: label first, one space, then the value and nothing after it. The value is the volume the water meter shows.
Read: 419.6292 m³
